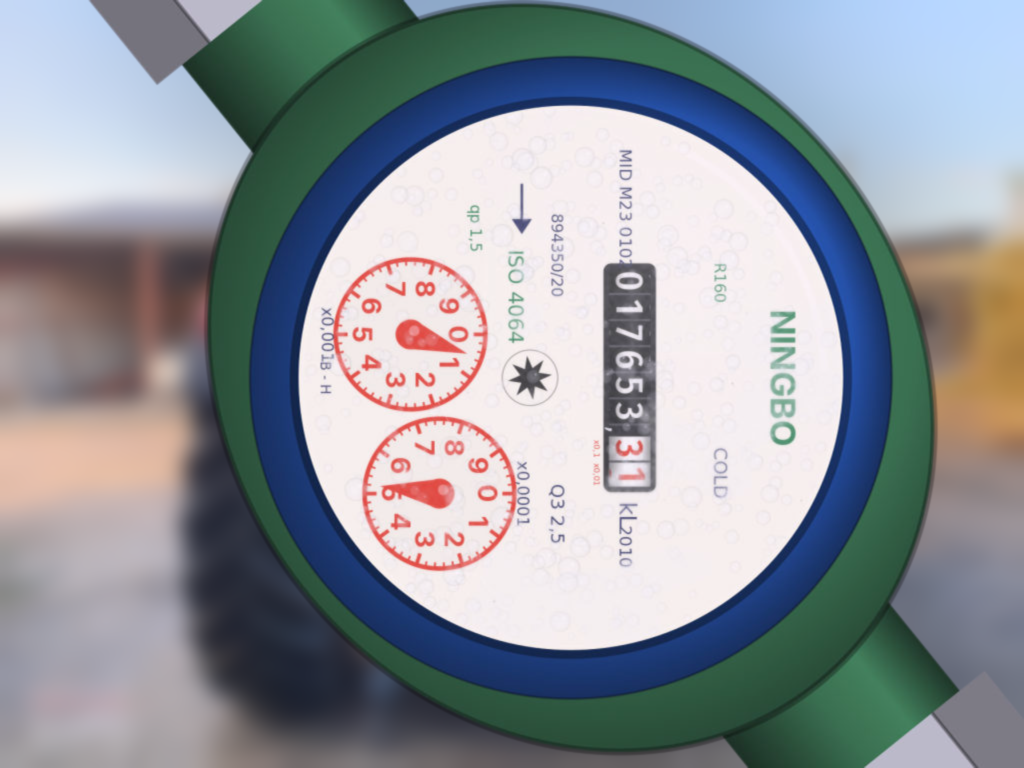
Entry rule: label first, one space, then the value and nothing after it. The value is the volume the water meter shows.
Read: 17653.3105 kL
